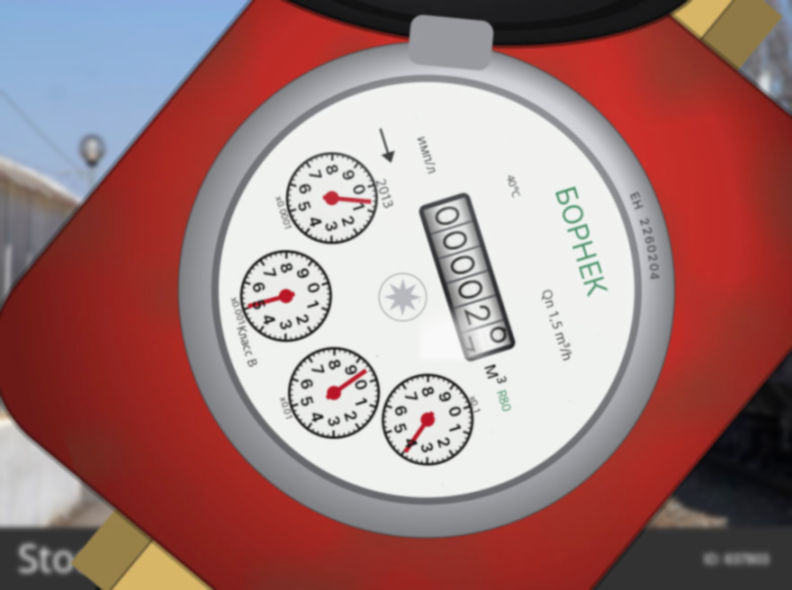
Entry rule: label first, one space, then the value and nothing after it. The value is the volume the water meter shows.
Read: 26.3950 m³
